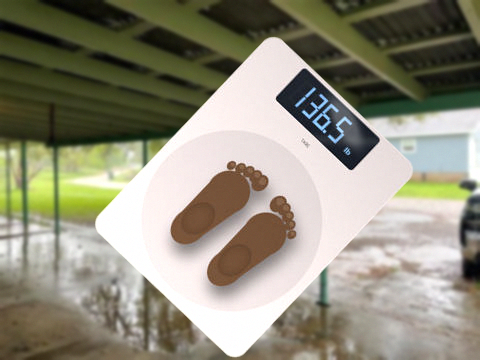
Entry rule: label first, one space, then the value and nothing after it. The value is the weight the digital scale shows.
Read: 136.5 lb
